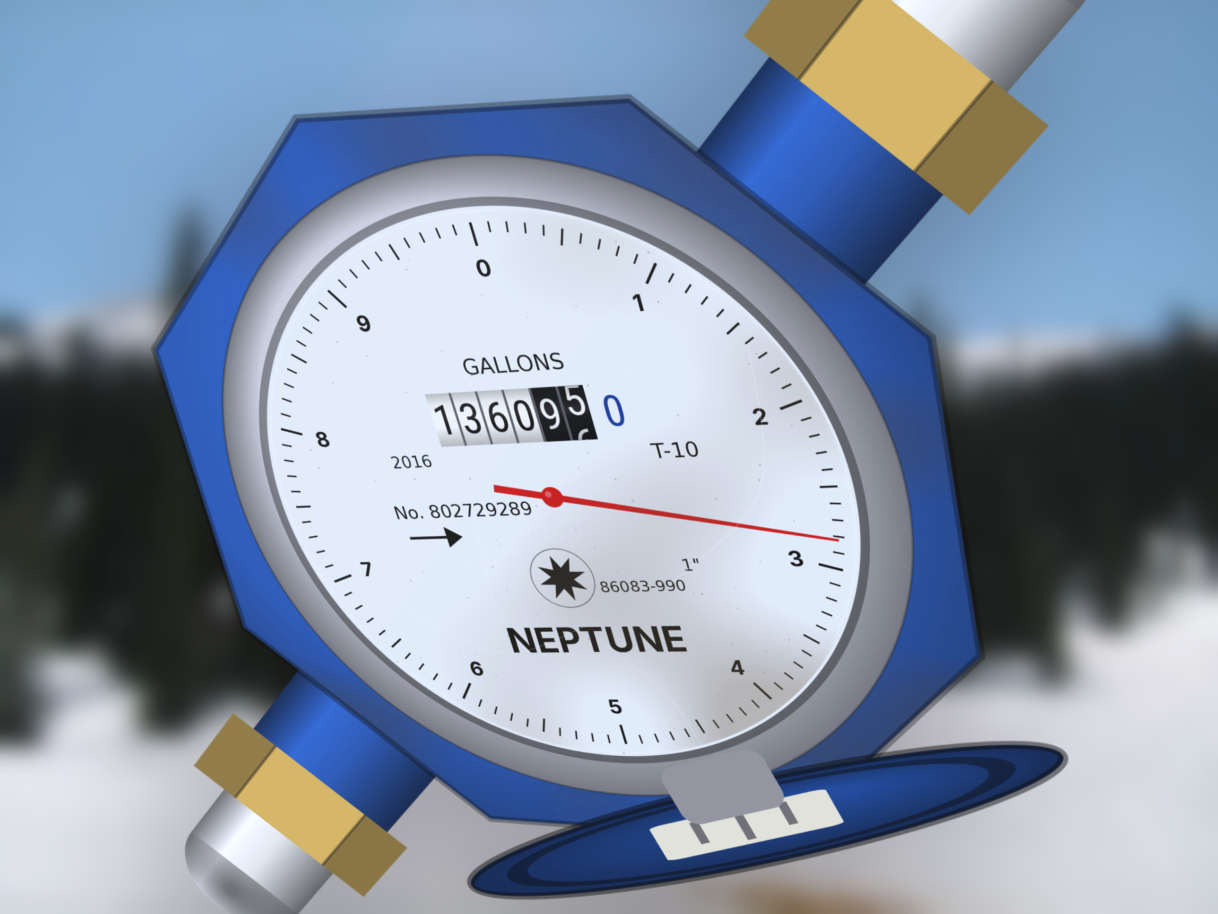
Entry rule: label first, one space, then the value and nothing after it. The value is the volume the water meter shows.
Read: 1360952.8 gal
